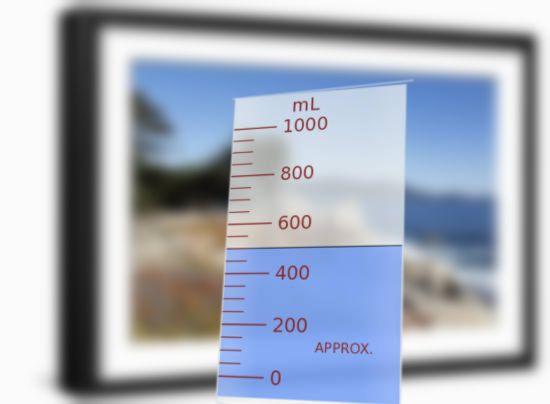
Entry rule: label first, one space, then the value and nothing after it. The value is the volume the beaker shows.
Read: 500 mL
